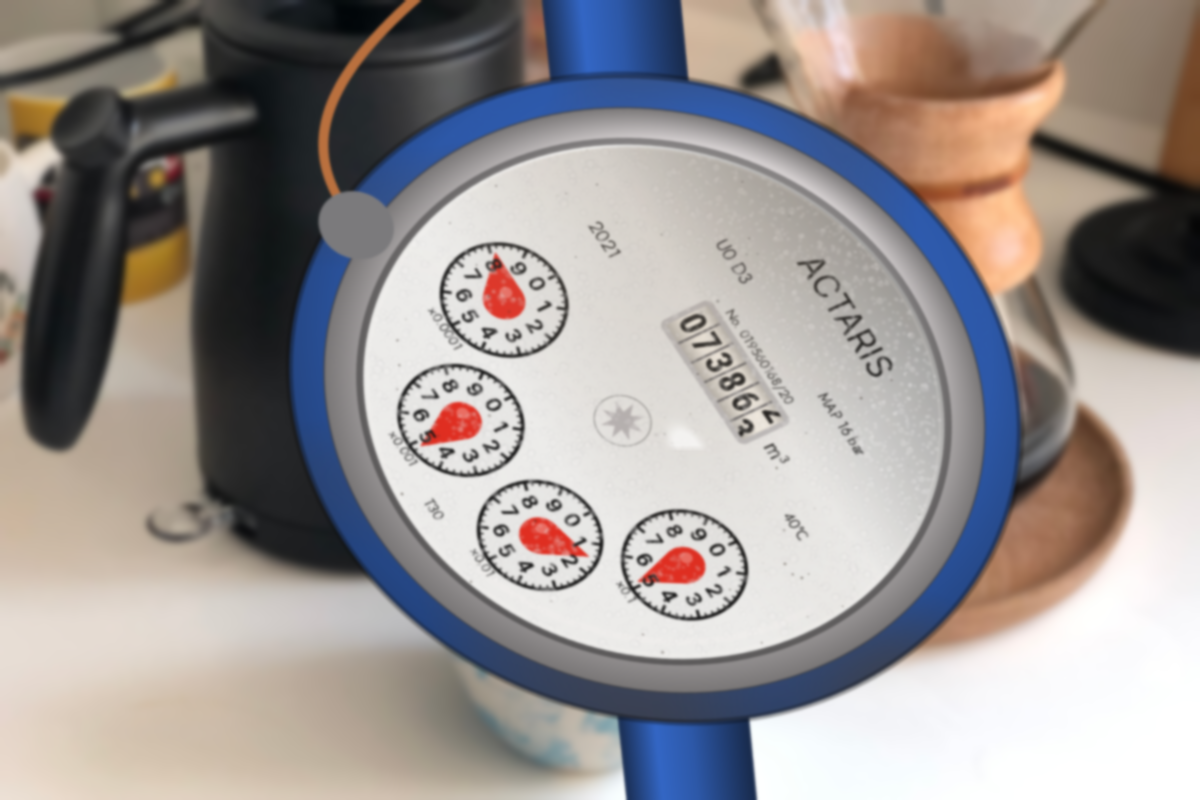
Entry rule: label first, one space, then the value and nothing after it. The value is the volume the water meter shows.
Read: 73862.5148 m³
